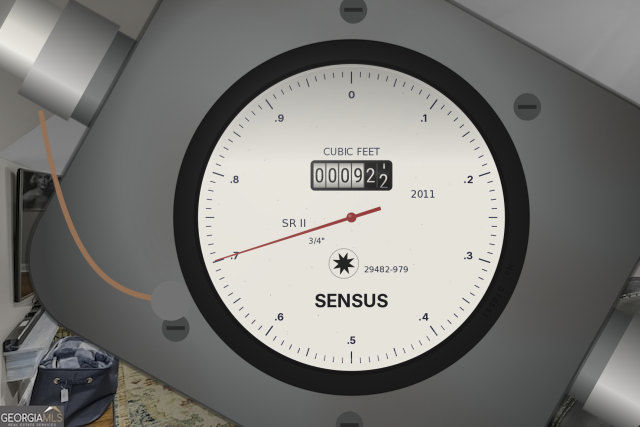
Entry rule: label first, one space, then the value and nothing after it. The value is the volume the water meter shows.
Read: 921.70 ft³
